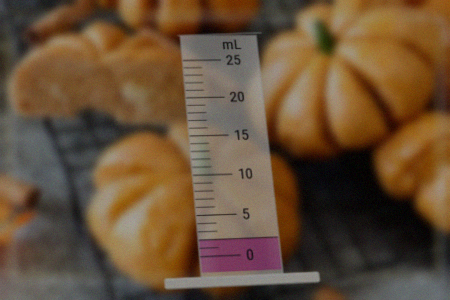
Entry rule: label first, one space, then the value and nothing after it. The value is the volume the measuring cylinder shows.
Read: 2 mL
